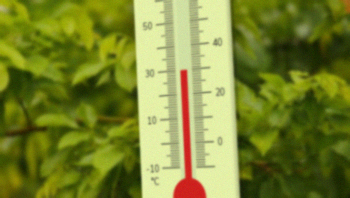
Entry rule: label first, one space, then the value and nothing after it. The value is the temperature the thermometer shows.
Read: 30 °C
